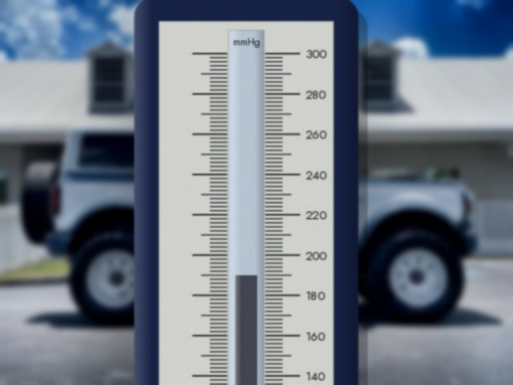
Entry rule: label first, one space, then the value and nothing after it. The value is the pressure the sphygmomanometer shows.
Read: 190 mmHg
